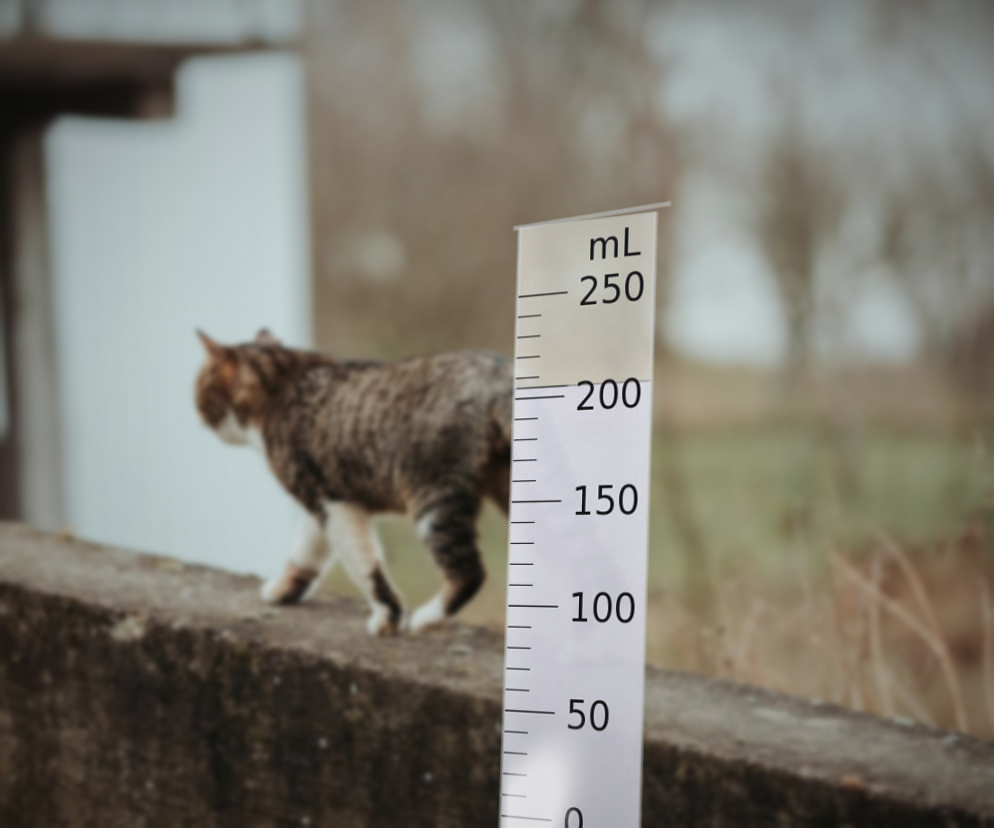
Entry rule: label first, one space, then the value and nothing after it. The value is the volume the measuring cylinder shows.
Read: 205 mL
